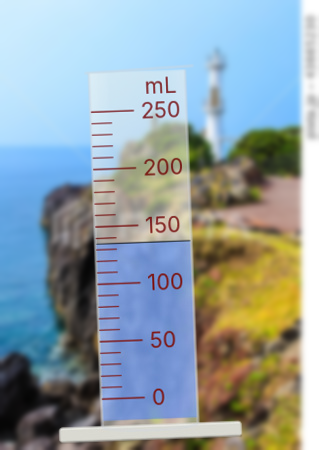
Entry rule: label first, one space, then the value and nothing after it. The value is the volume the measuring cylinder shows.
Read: 135 mL
